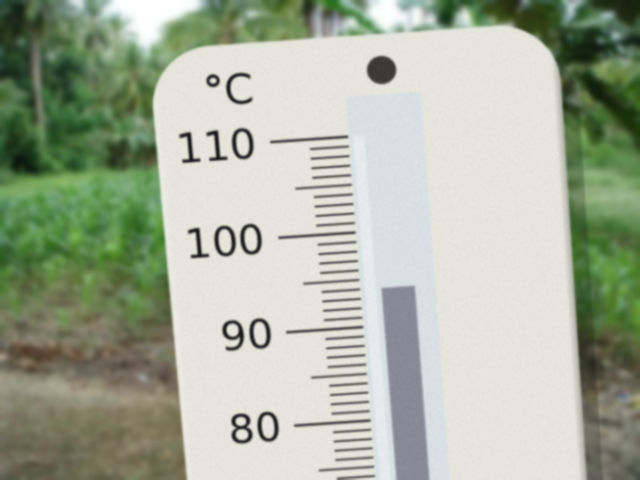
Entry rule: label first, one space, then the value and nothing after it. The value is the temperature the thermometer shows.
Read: 94 °C
